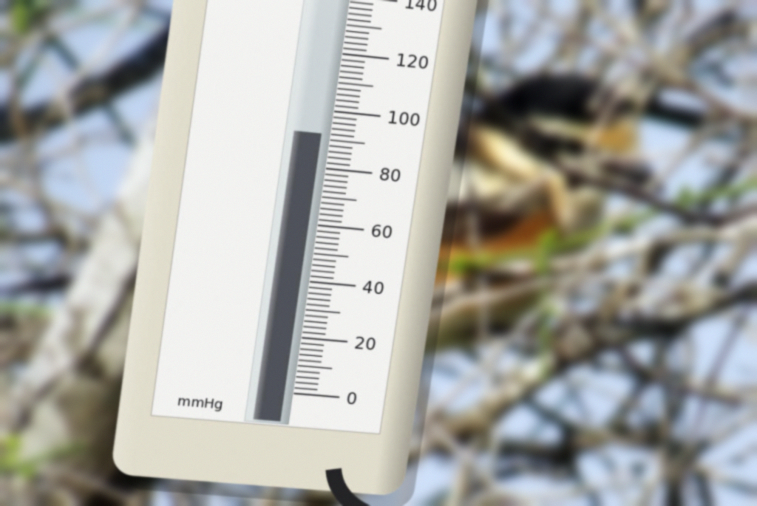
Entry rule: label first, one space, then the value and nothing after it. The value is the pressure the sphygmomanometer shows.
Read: 92 mmHg
